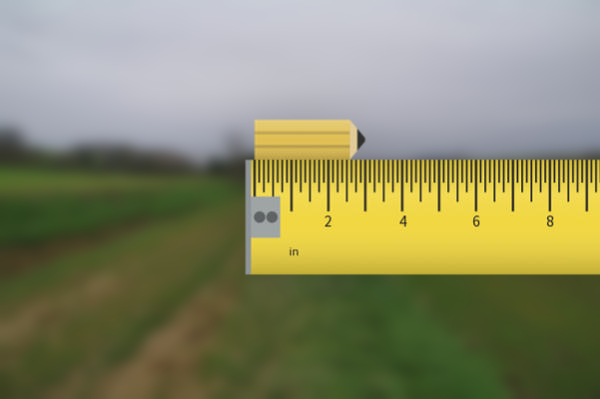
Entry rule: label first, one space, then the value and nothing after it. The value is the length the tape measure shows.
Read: 3 in
